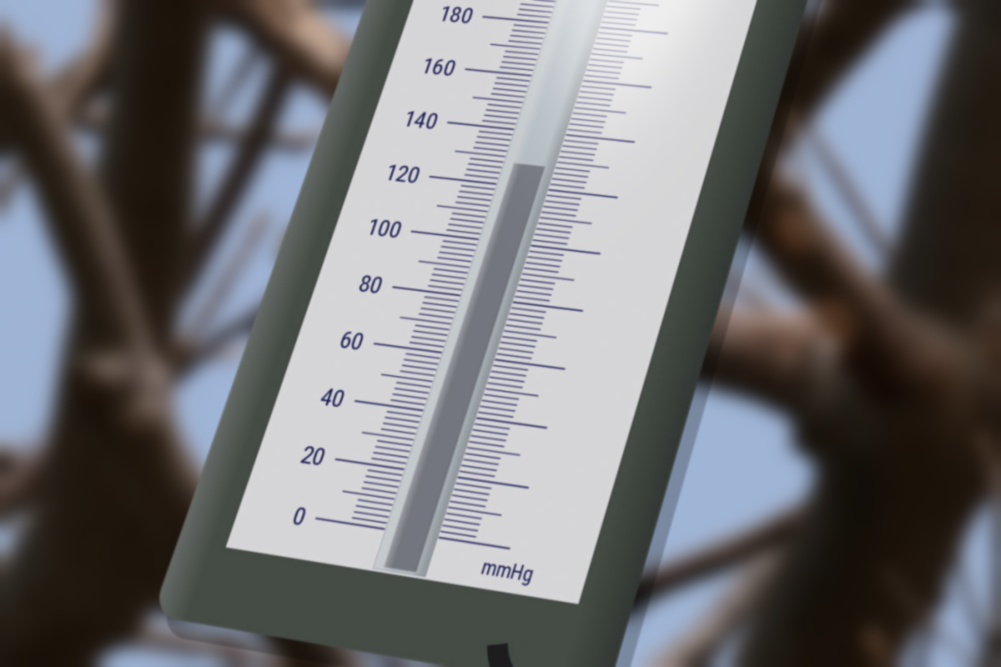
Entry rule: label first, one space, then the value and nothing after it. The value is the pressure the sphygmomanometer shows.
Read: 128 mmHg
